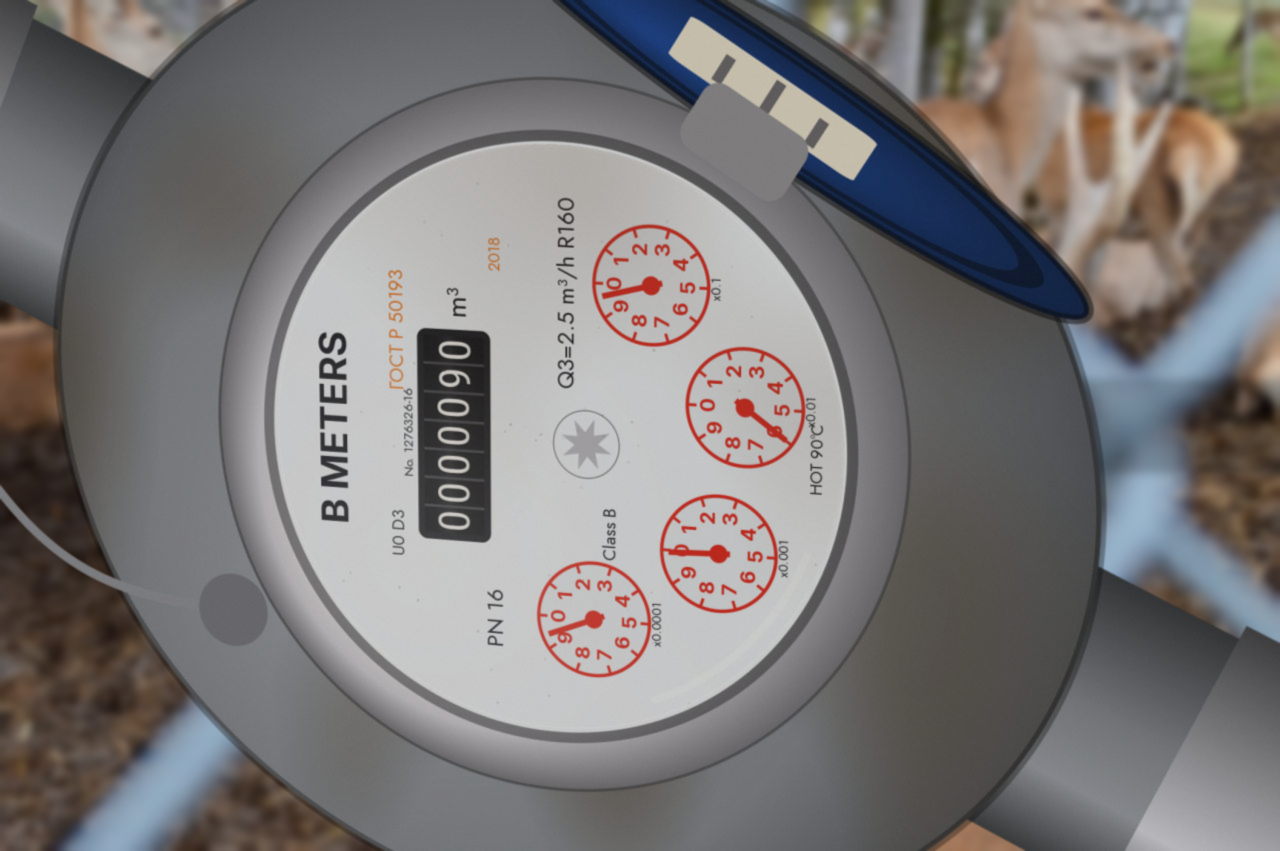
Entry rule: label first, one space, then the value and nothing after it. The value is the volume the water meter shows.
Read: 89.9599 m³
